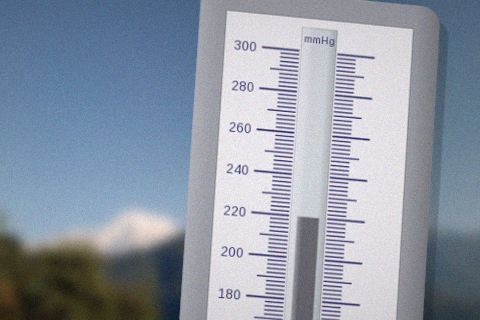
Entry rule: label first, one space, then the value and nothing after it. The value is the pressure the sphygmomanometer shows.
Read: 220 mmHg
